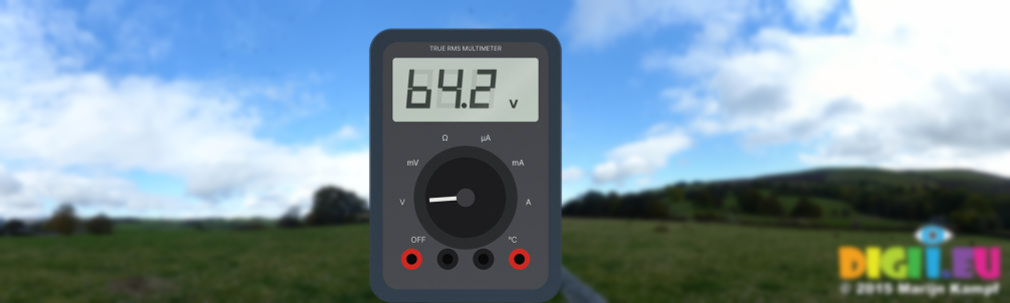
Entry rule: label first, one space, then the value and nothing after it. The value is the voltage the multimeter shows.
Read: 64.2 V
